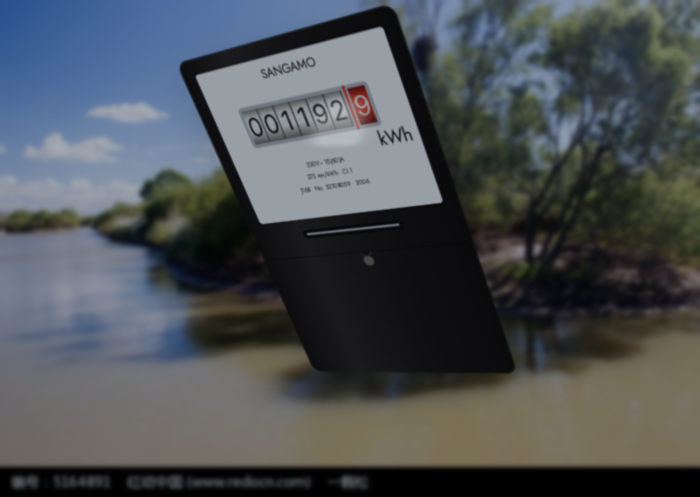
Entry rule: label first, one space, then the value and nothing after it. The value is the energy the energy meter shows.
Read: 1192.9 kWh
